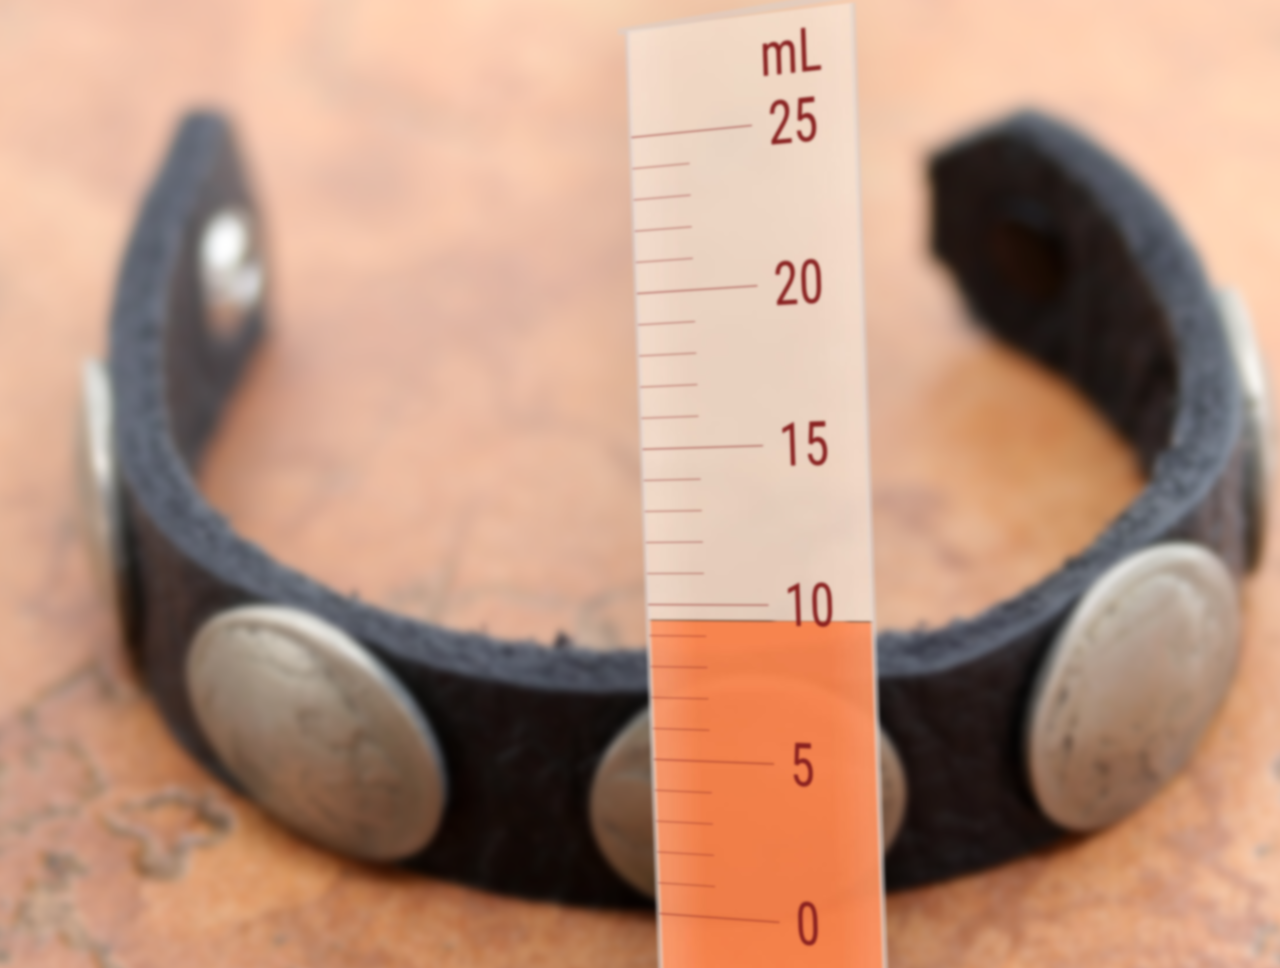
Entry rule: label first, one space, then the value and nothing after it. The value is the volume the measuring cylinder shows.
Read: 9.5 mL
